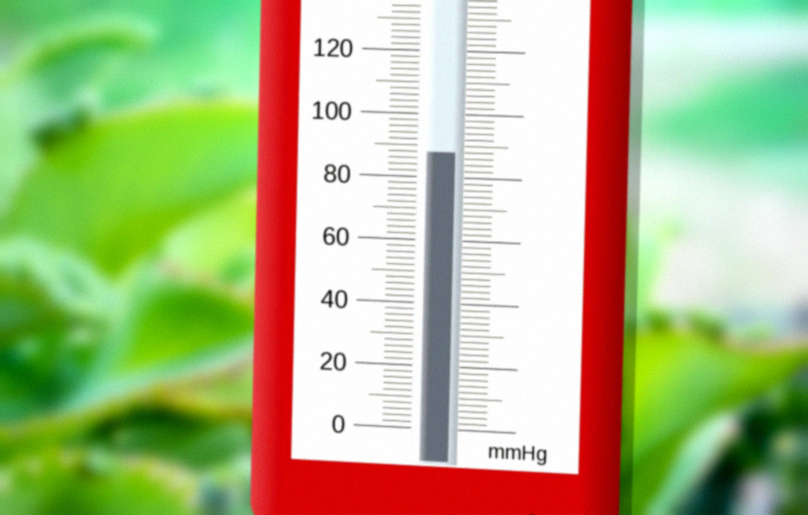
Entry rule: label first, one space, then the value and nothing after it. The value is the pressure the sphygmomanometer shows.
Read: 88 mmHg
